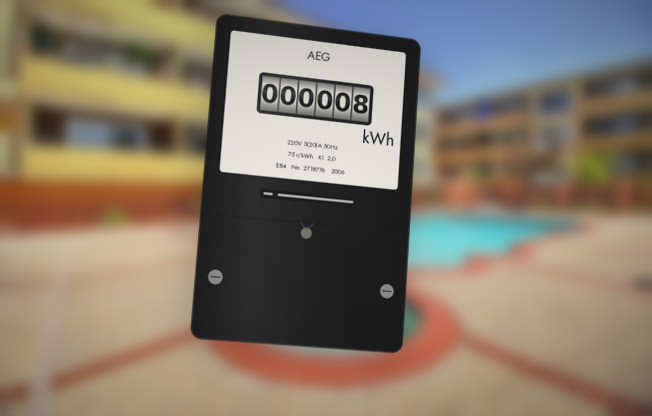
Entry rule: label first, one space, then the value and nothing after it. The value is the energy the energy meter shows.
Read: 8 kWh
